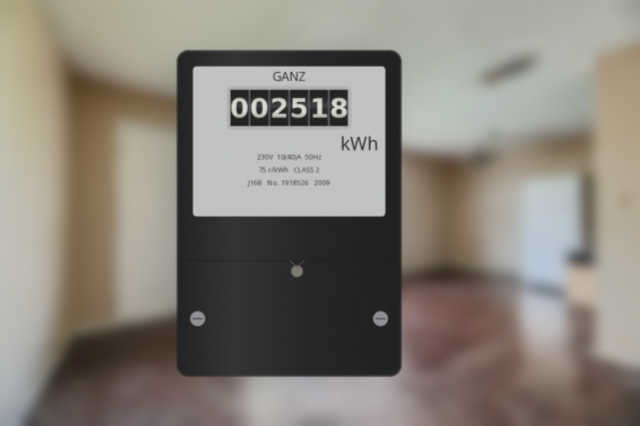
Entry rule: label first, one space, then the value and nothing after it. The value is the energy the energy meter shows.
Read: 2518 kWh
